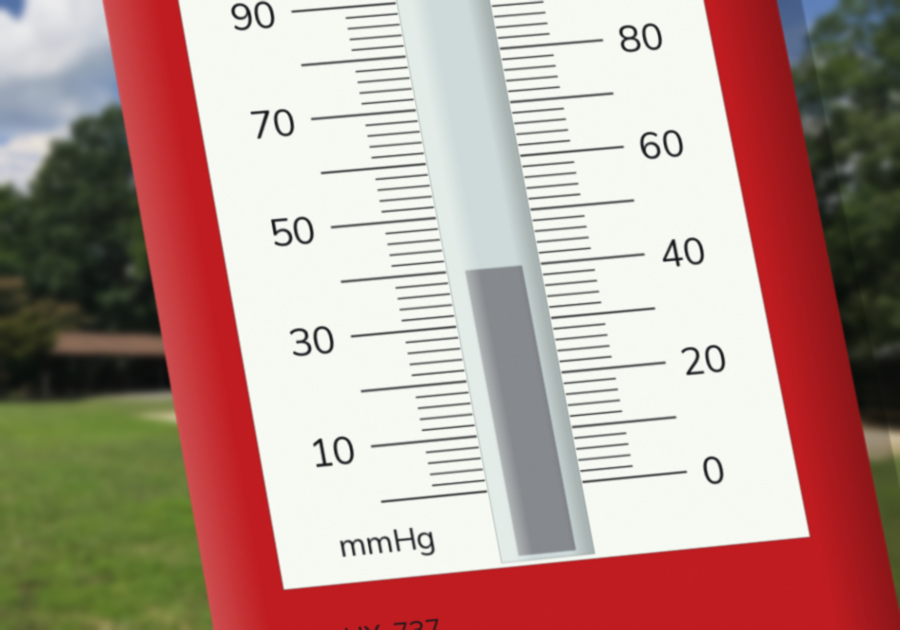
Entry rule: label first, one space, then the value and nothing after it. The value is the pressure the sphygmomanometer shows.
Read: 40 mmHg
